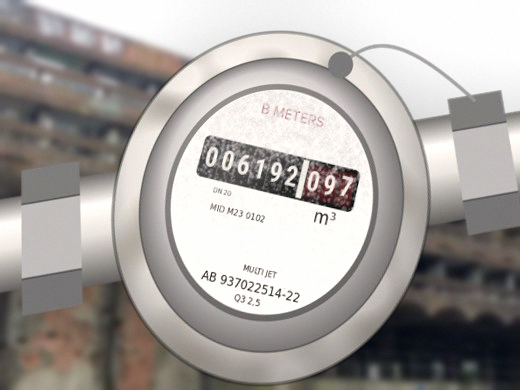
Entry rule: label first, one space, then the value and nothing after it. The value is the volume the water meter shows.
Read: 6192.097 m³
